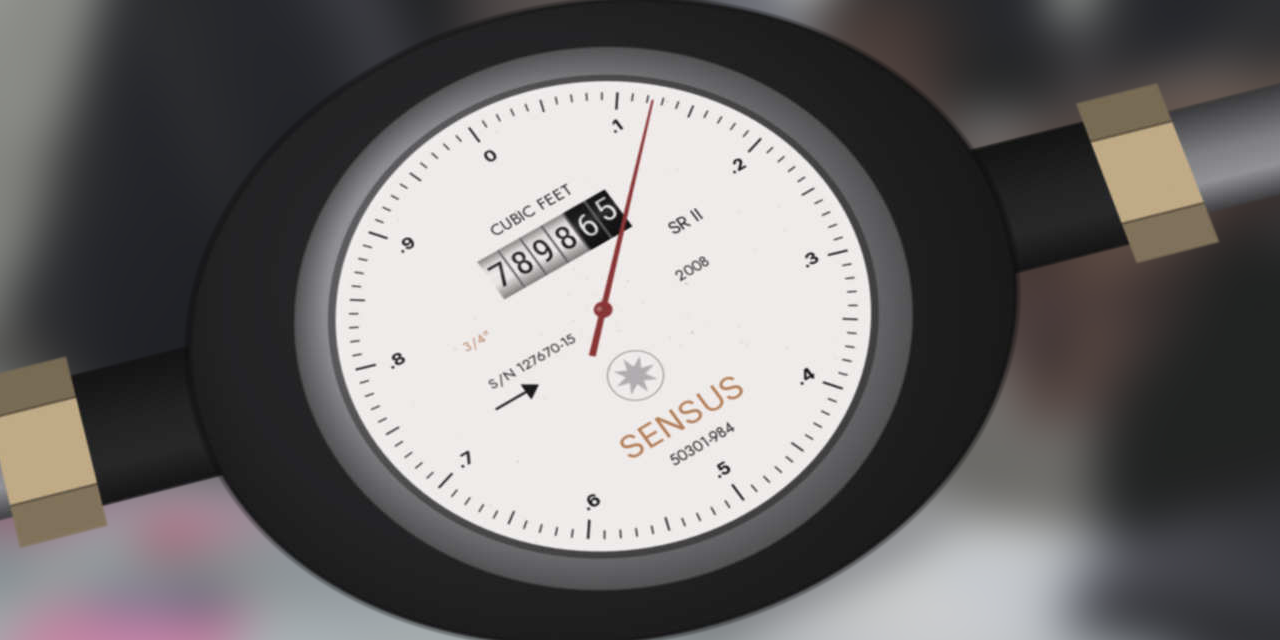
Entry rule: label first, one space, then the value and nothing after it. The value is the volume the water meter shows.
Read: 789865.12 ft³
